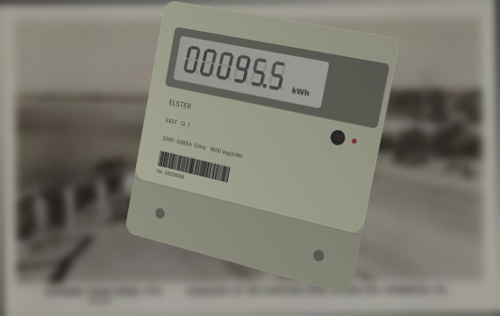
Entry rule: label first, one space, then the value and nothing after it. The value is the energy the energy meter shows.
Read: 95.5 kWh
